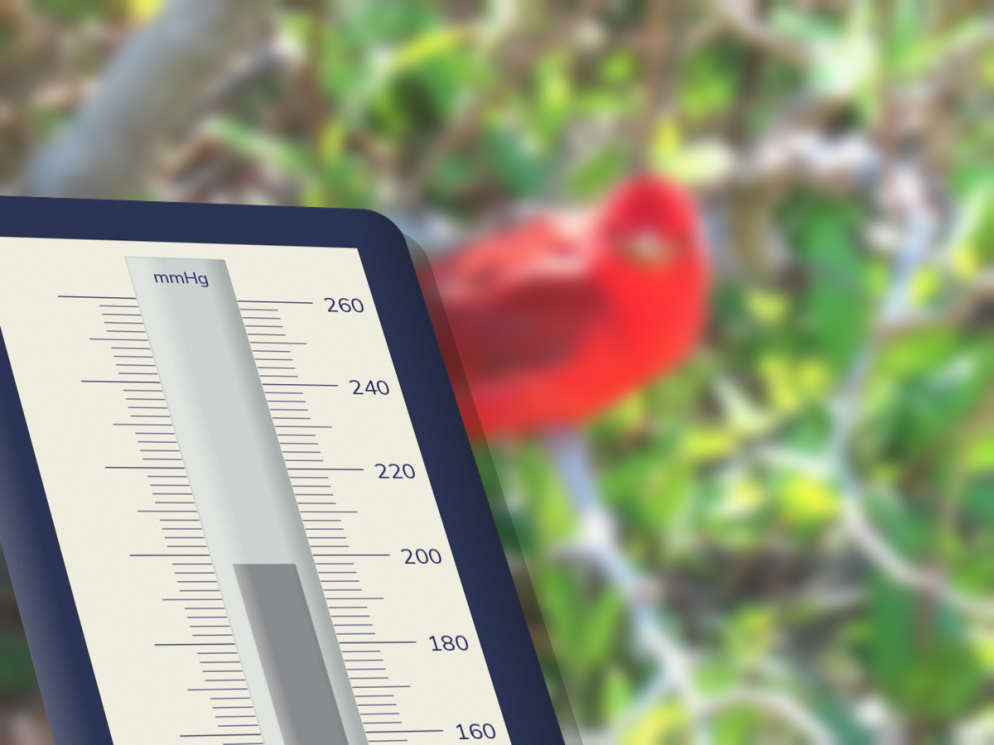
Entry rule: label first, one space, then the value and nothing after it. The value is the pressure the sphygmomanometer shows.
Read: 198 mmHg
